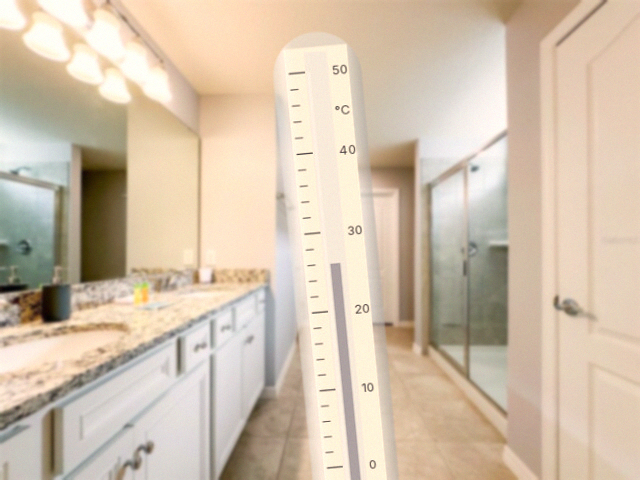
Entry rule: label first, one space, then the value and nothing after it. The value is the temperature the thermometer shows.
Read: 26 °C
